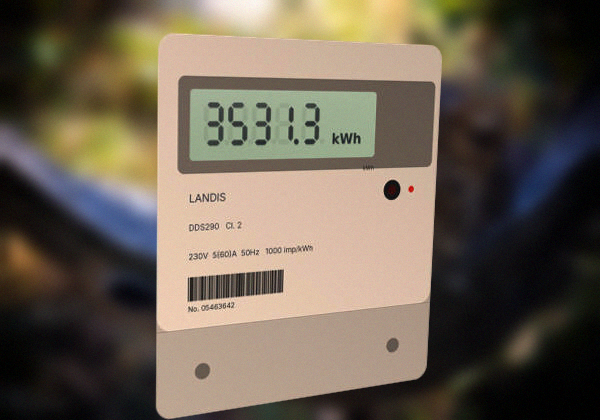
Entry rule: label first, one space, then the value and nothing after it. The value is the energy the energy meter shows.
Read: 3531.3 kWh
